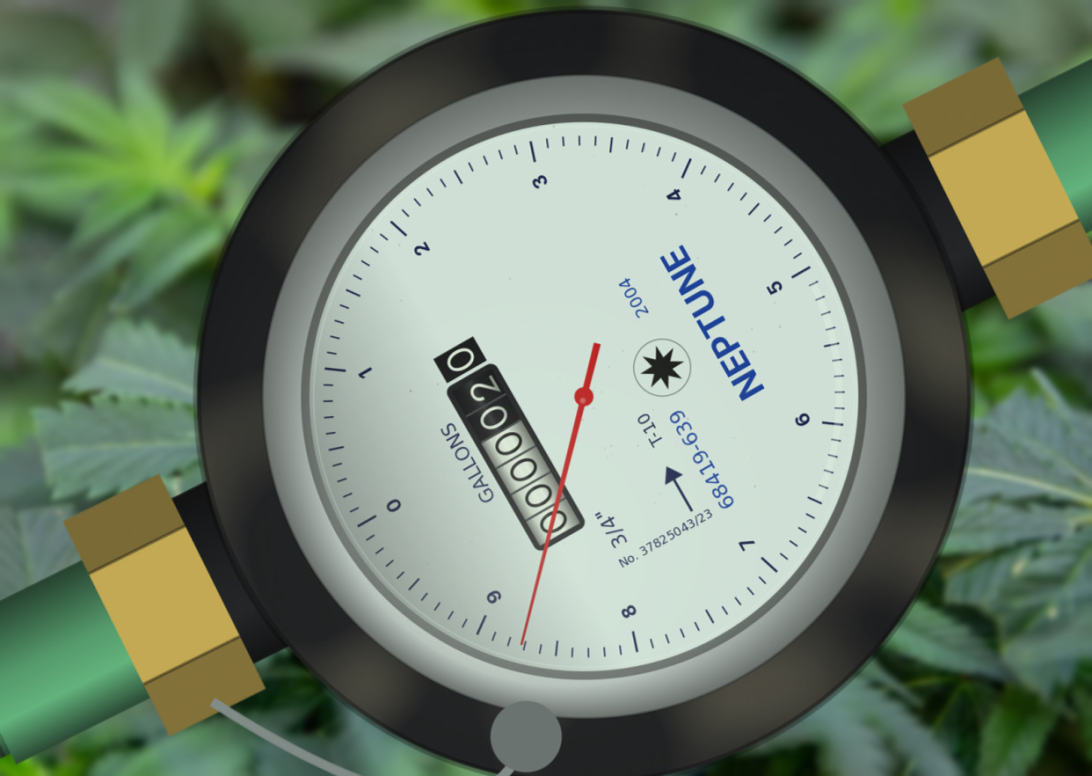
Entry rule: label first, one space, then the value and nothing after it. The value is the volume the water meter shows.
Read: 18.7 gal
